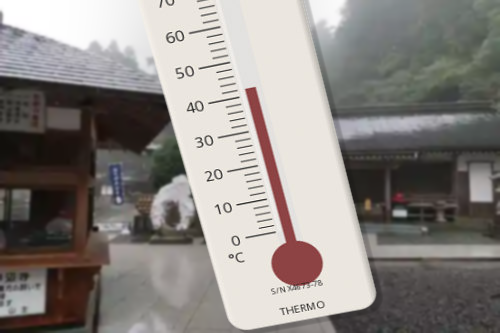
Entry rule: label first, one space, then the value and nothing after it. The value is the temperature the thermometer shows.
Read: 42 °C
